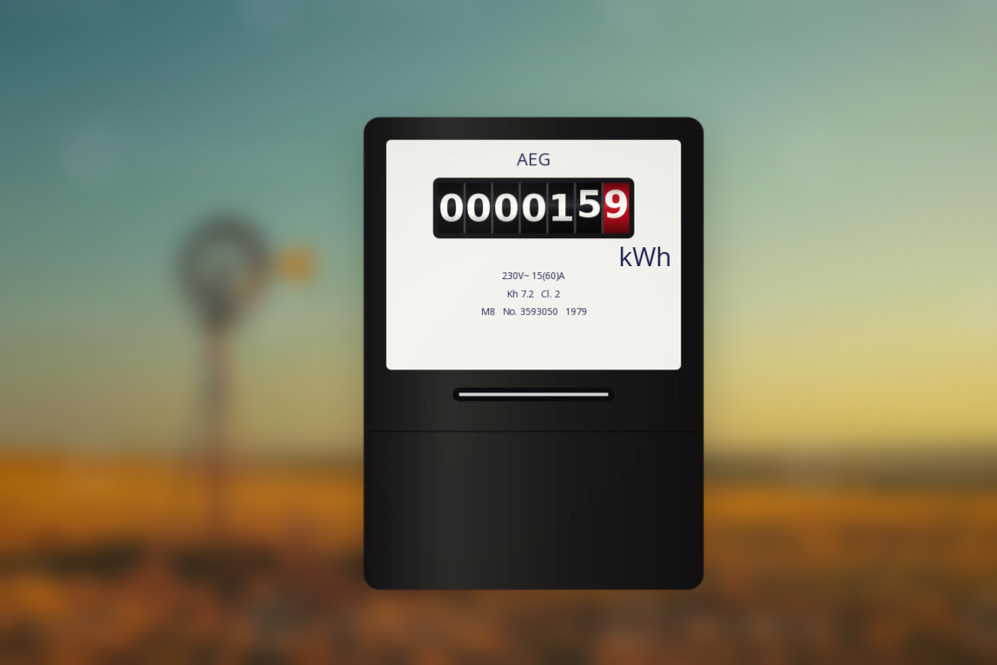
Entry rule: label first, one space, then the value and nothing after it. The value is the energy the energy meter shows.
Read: 15.9 kWh
